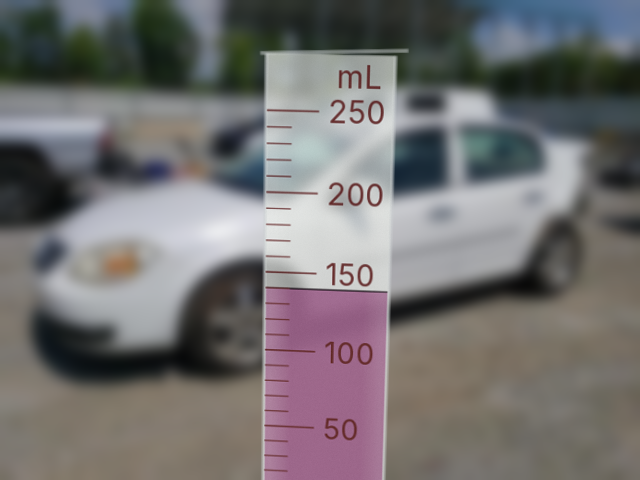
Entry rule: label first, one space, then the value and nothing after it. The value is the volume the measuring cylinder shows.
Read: 140 mL
